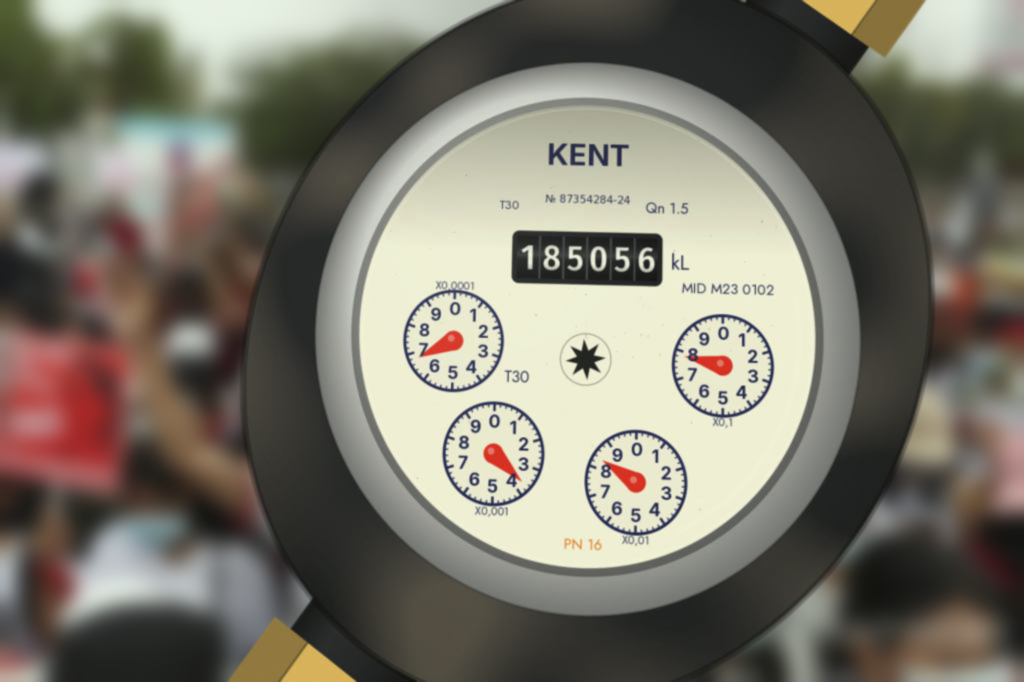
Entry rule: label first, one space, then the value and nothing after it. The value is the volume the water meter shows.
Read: 185056.7836 kL
